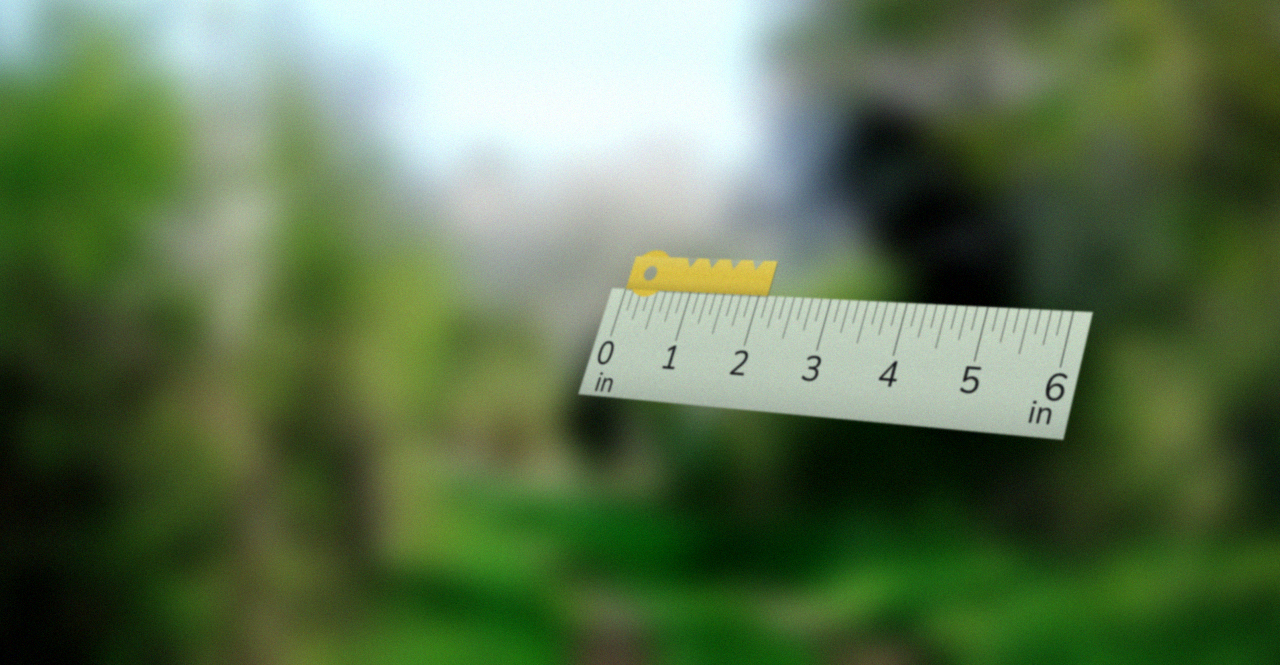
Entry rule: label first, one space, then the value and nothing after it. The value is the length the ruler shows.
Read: 2.125 in
